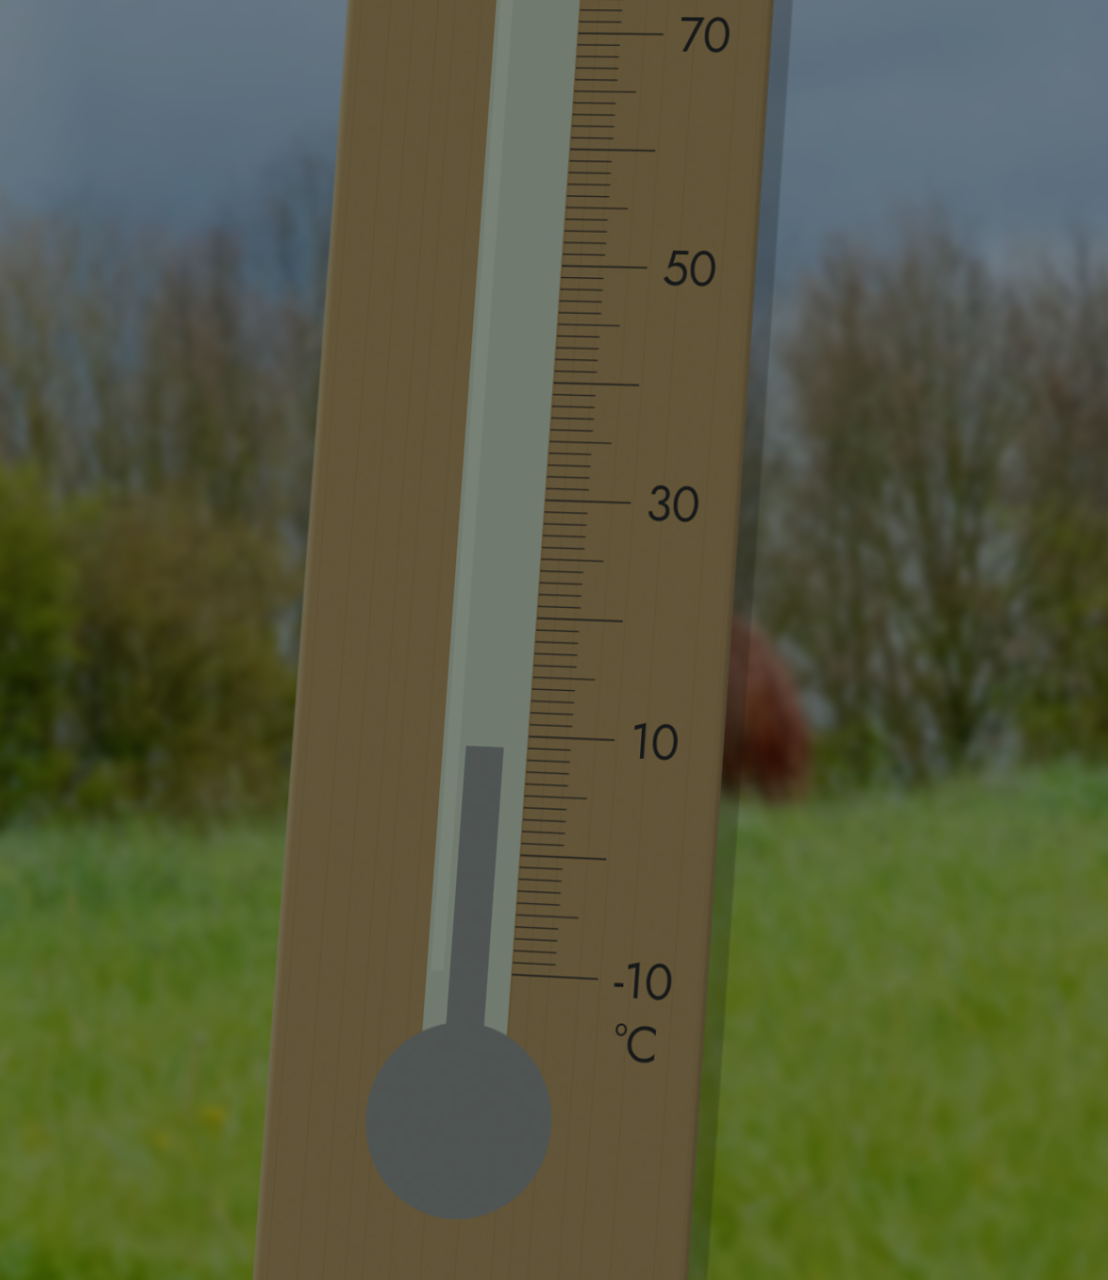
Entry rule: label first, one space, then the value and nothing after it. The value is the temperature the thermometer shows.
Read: 9 °C
